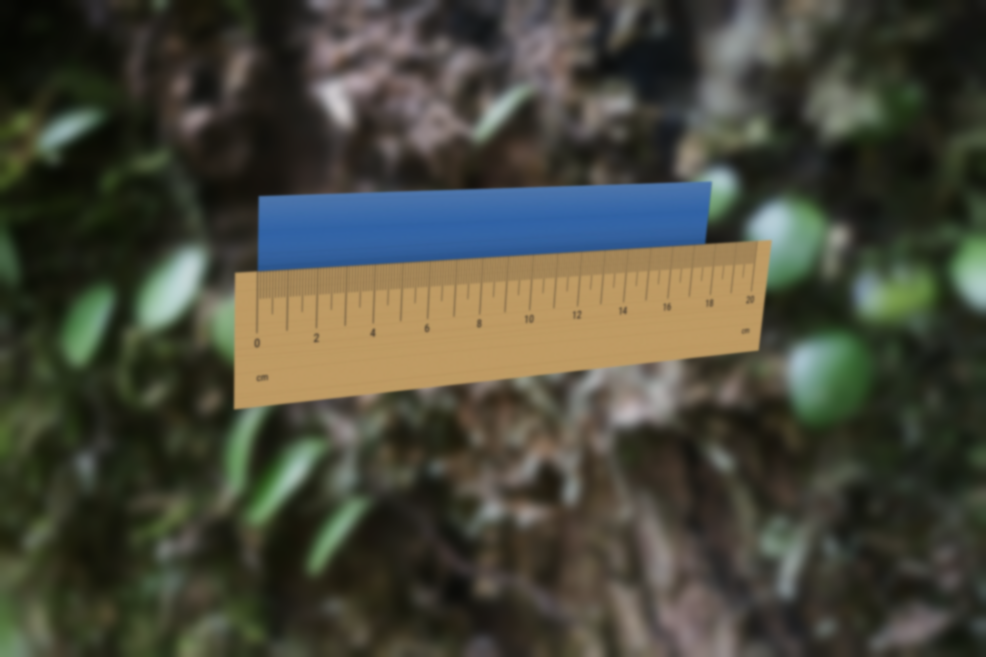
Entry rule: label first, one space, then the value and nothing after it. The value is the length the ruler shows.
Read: 17.5 cm
